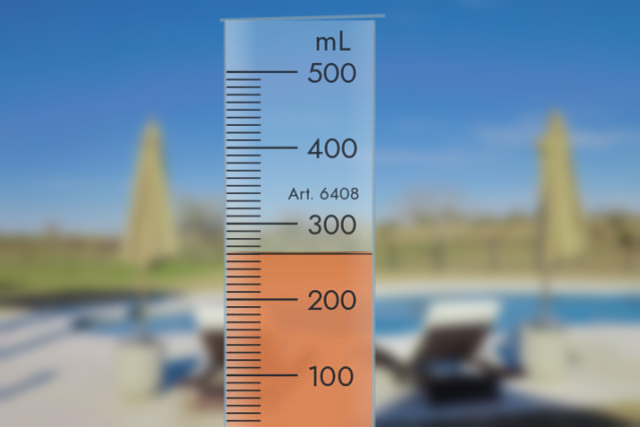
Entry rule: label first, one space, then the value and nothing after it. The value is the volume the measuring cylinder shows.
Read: 260 mL
